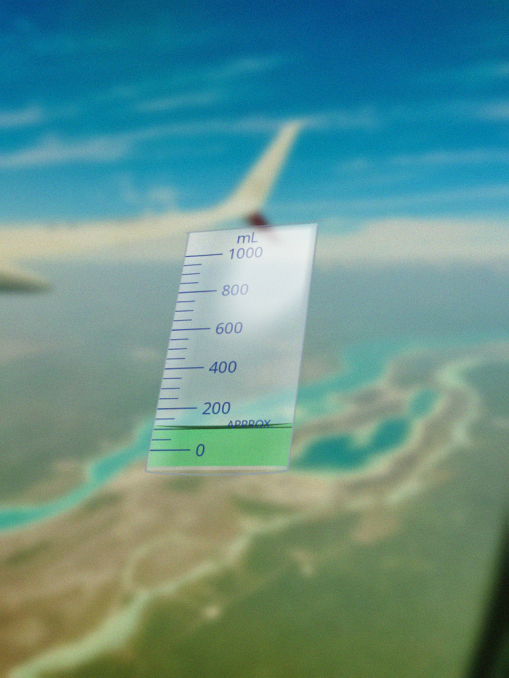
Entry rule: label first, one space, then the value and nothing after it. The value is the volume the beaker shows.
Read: 100 mL
